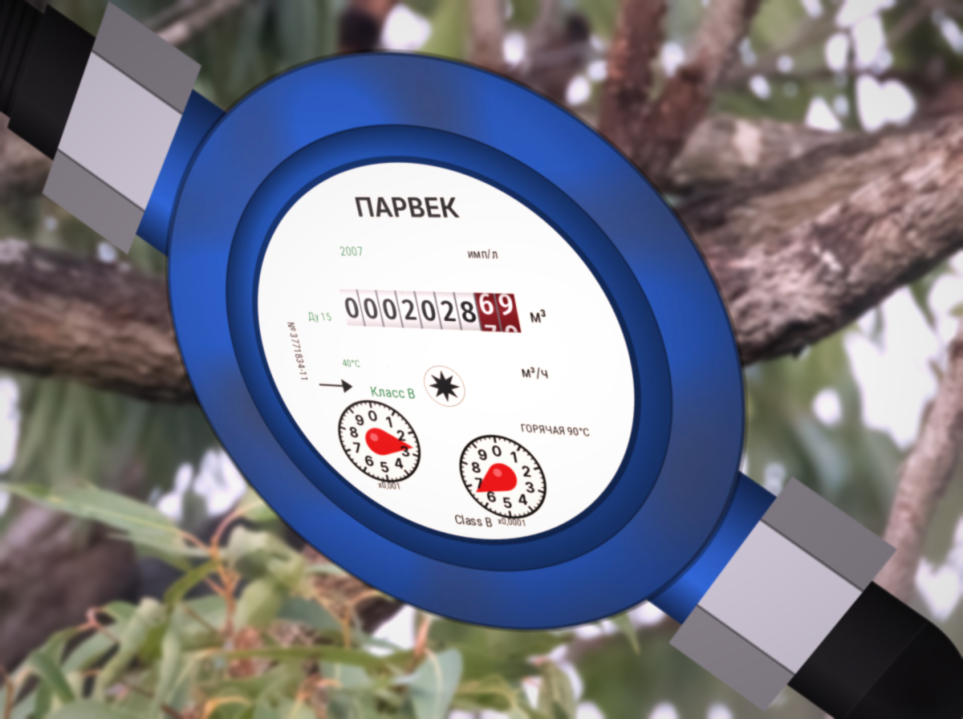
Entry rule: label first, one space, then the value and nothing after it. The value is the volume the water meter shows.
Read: 2028.6926 m³
